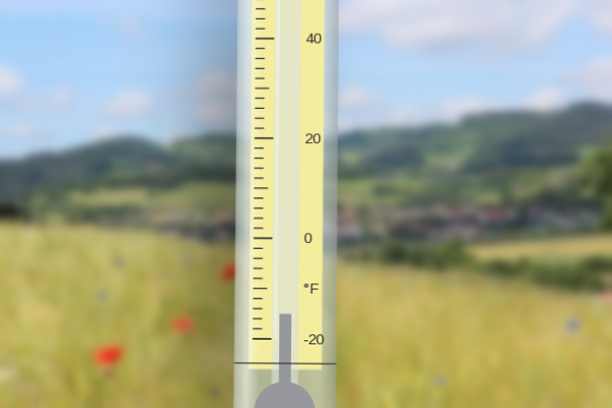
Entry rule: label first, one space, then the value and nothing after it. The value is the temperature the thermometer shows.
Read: -15 °F
